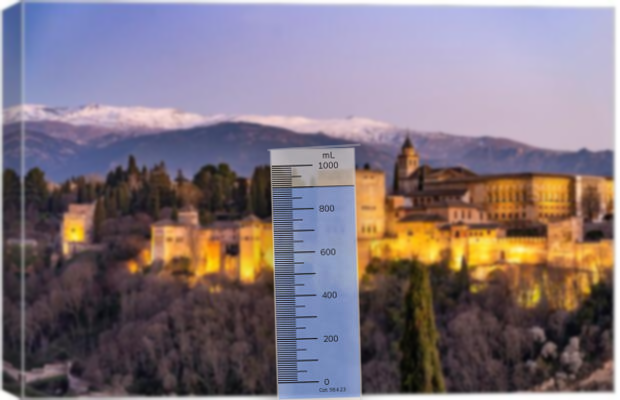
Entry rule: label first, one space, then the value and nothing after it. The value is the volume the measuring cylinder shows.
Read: 900 mL
